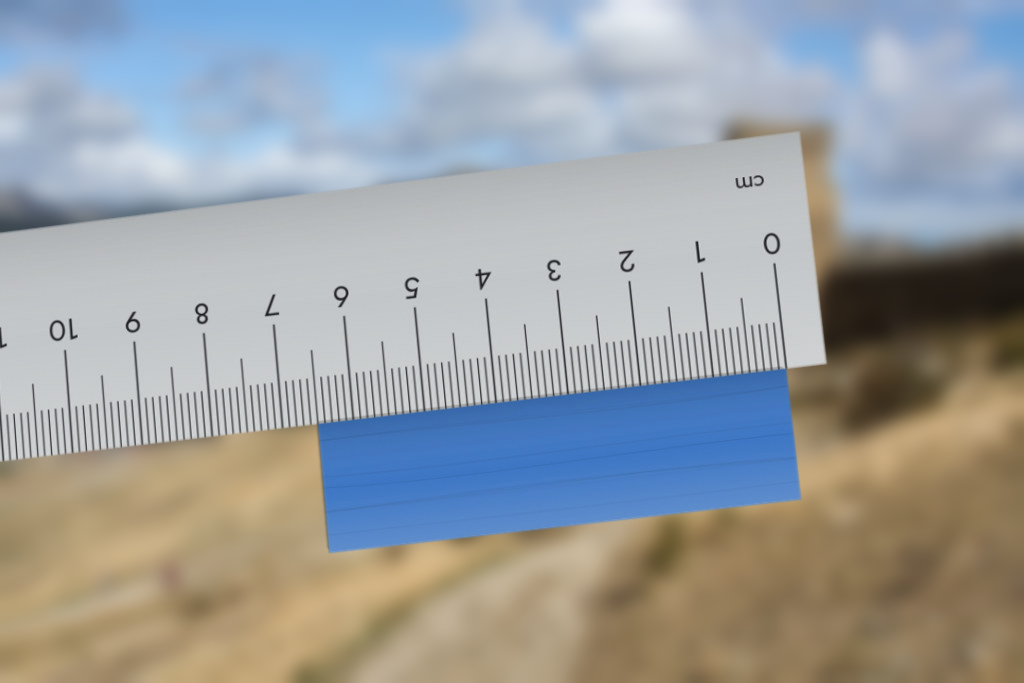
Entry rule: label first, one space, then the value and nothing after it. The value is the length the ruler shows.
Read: 6.5 cm
